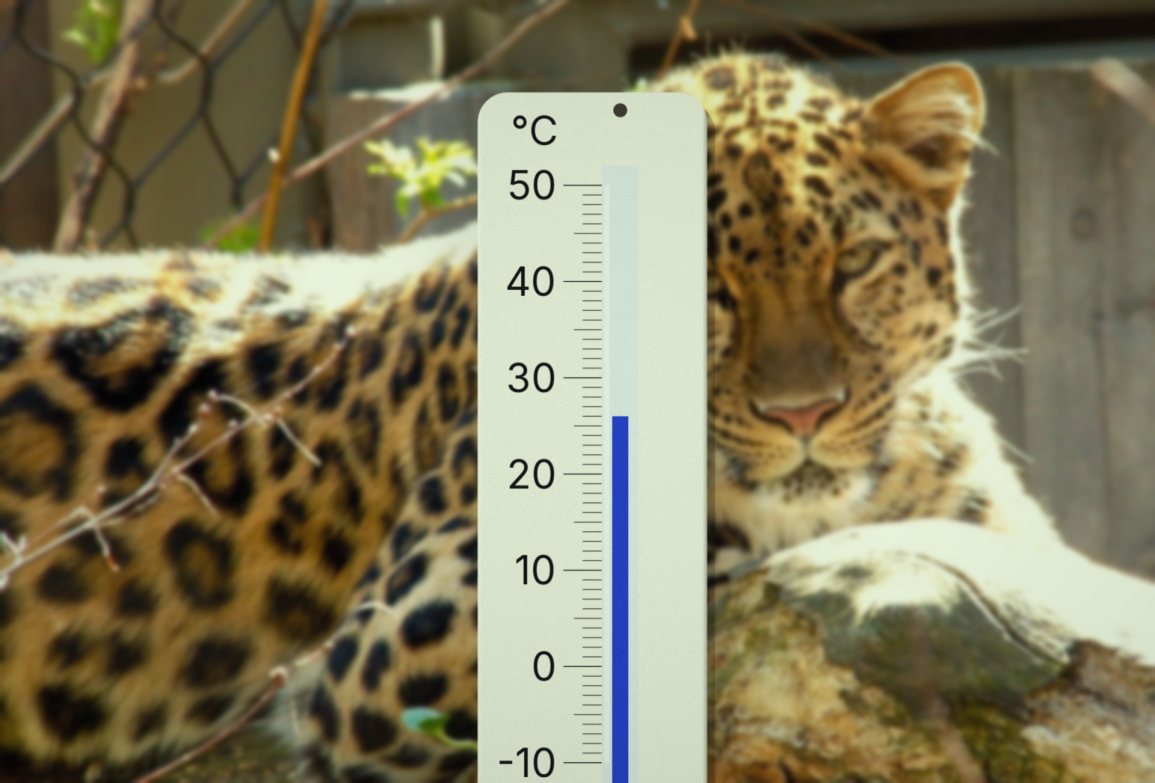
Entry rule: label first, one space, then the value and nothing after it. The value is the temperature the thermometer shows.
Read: 26 °C
